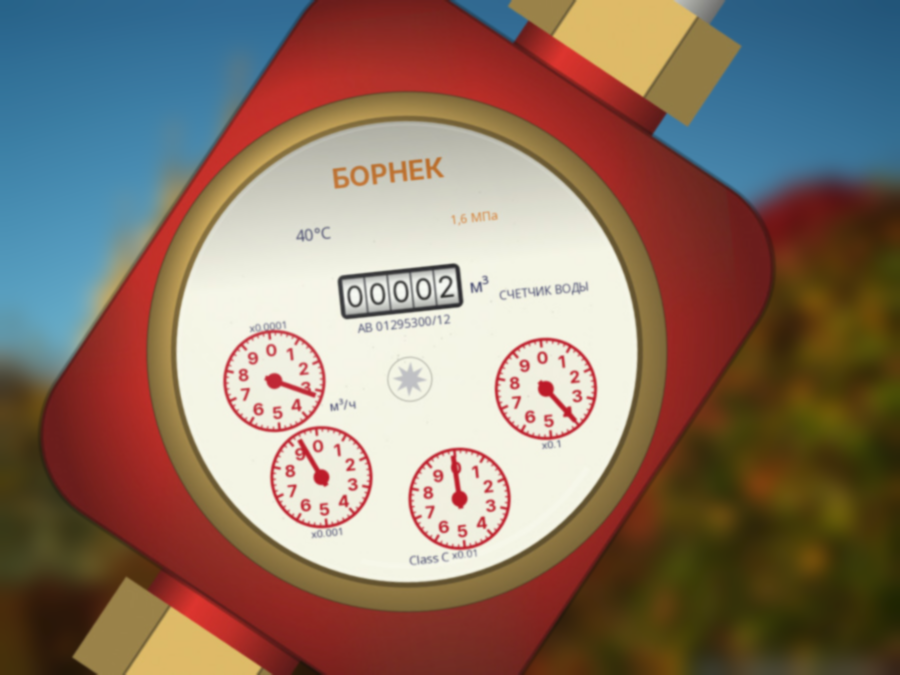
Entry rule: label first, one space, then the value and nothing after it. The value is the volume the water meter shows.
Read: 2.3993 m³
